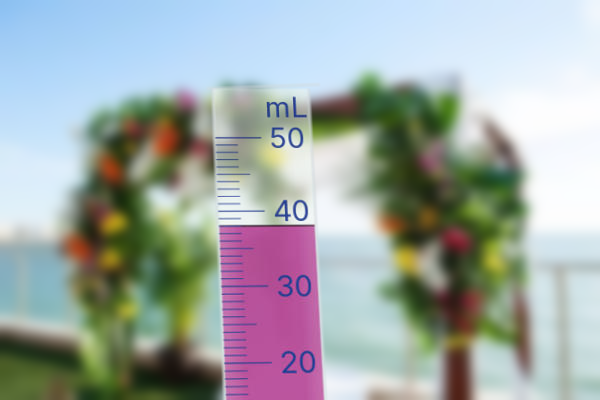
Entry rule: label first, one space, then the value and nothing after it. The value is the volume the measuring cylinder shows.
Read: 38 mL
